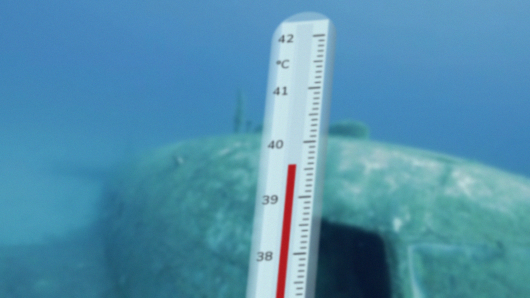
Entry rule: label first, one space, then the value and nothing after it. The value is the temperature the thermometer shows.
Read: 39.6 °C
